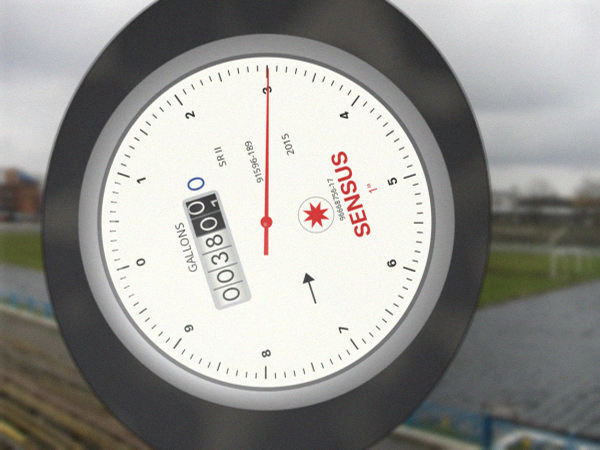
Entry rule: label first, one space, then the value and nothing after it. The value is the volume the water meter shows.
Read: 38003.0 gal
